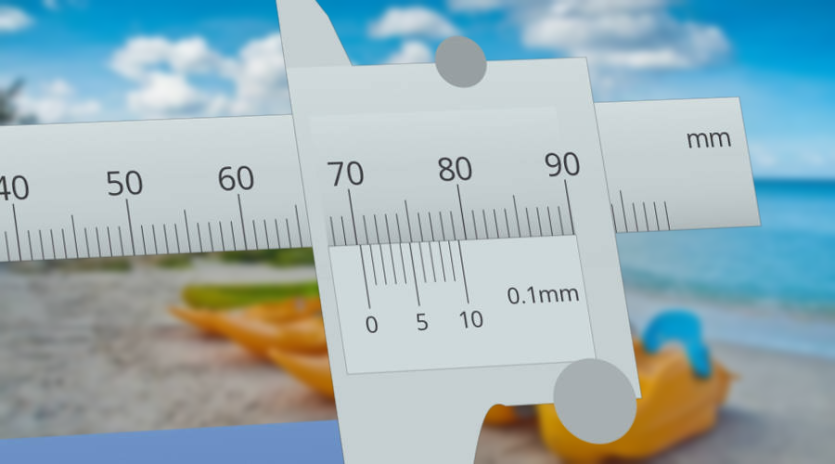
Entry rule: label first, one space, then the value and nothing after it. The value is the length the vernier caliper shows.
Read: 70.3 mm
